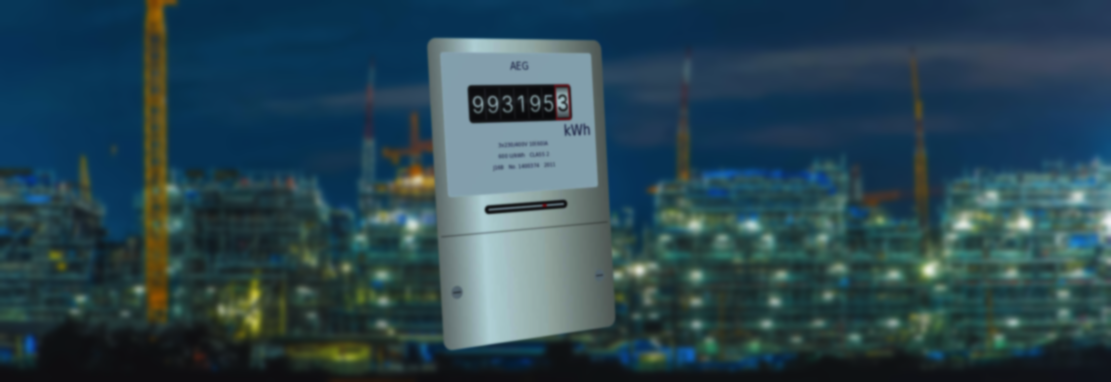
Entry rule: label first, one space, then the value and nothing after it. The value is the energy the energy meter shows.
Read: 993195.3 kWh
